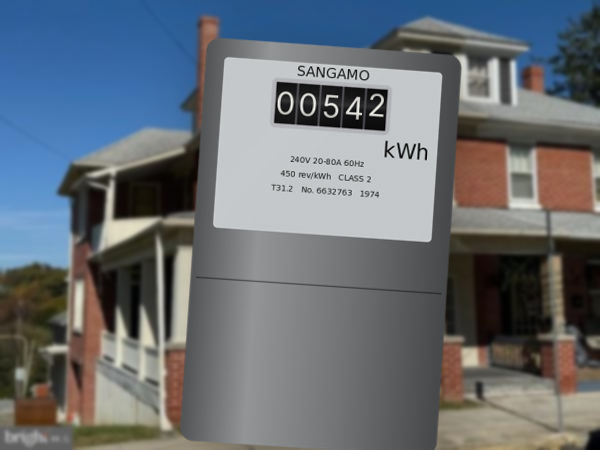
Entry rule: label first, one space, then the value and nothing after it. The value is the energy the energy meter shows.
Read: 542 kWh
